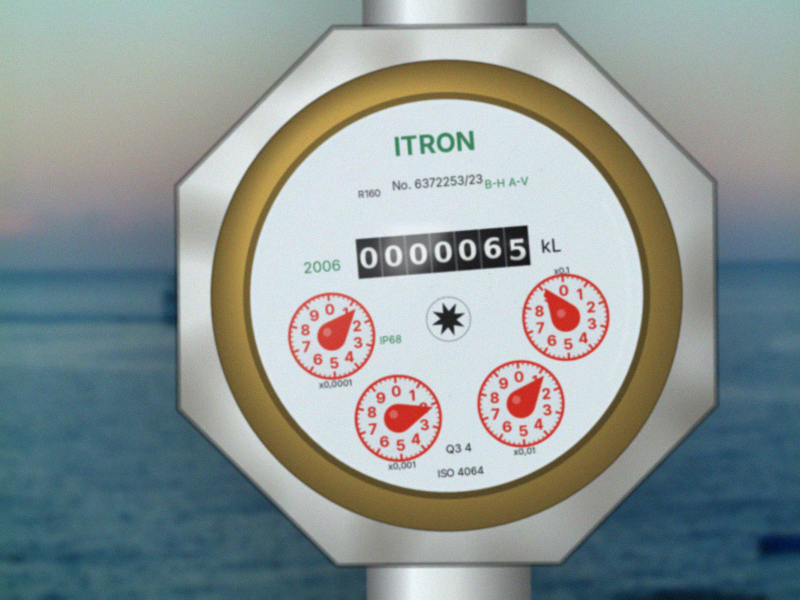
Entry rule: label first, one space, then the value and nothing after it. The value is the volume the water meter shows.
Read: 64.9121 kL
